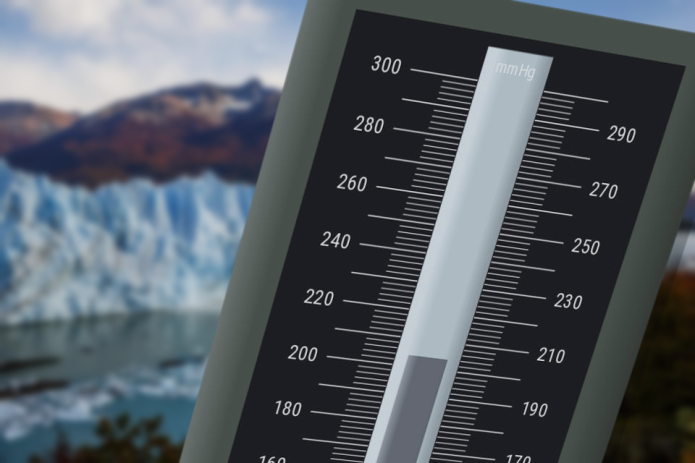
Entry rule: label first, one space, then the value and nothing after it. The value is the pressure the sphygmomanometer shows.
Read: 204 mmHg
